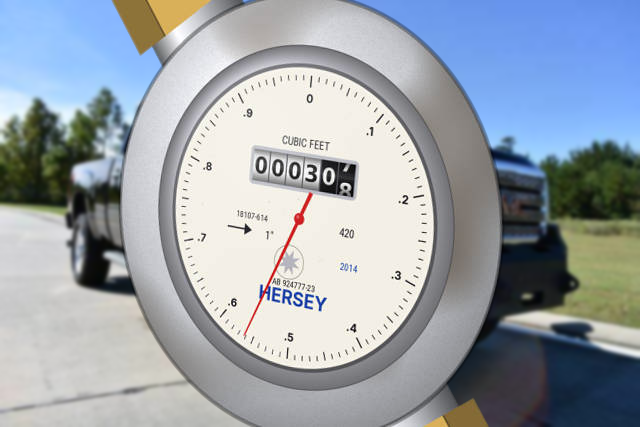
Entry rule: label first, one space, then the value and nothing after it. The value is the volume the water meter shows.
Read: 307.56 ft³
